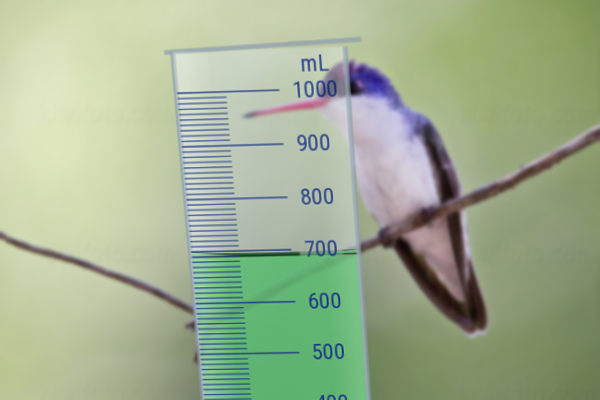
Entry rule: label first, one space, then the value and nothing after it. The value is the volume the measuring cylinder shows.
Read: 690 mL
